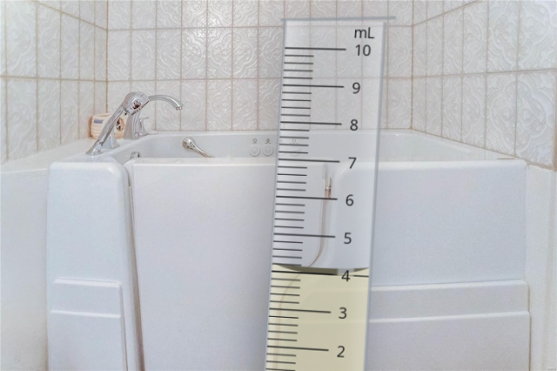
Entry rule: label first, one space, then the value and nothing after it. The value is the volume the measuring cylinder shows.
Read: 4 mL
